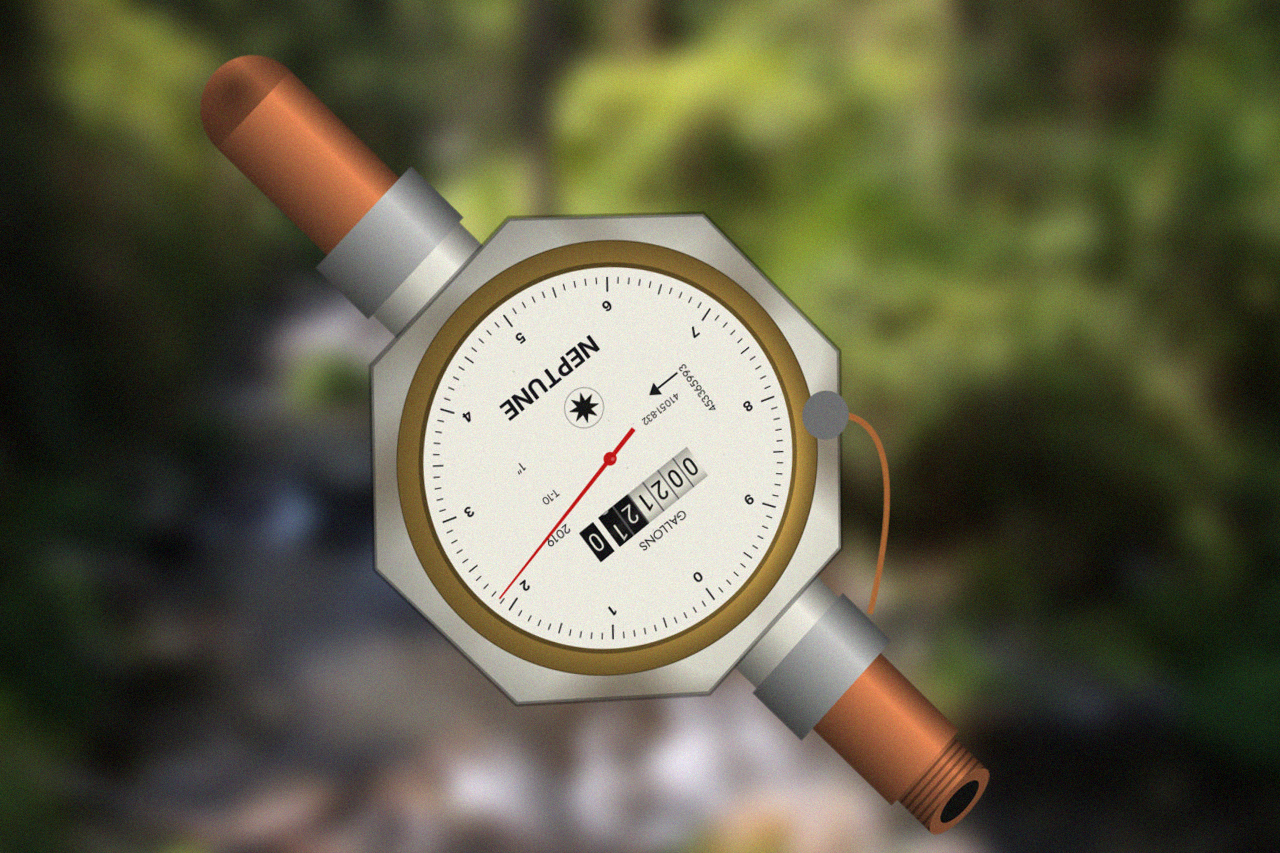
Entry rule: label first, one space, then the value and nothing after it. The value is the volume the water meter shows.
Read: 21212.1 gal
